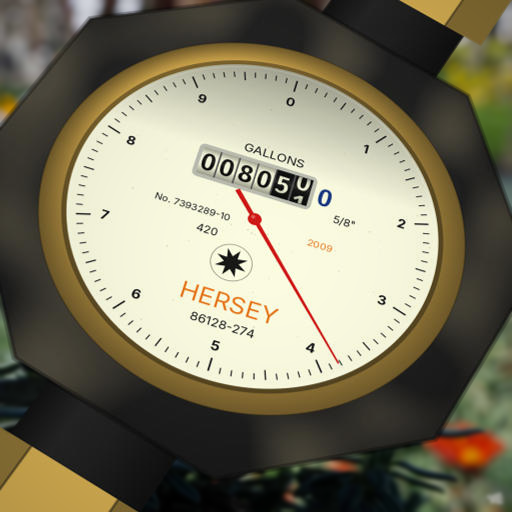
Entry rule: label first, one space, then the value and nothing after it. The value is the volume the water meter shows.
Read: 80503.8 gal
